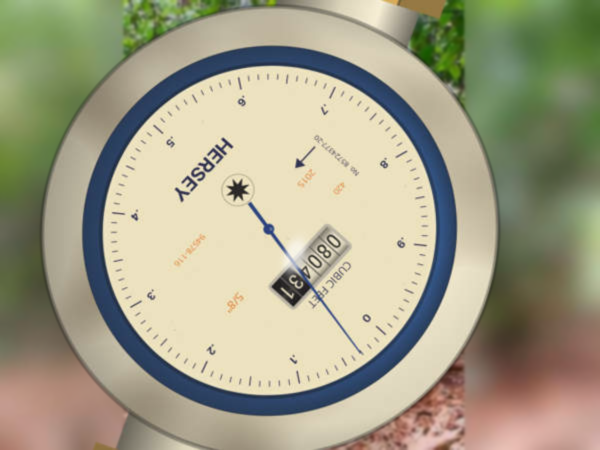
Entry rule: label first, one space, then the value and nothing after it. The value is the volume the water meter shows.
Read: 80431.03 ft³
